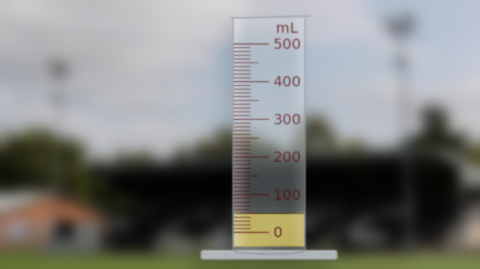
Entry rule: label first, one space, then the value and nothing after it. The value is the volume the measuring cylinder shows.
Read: 50 mL
